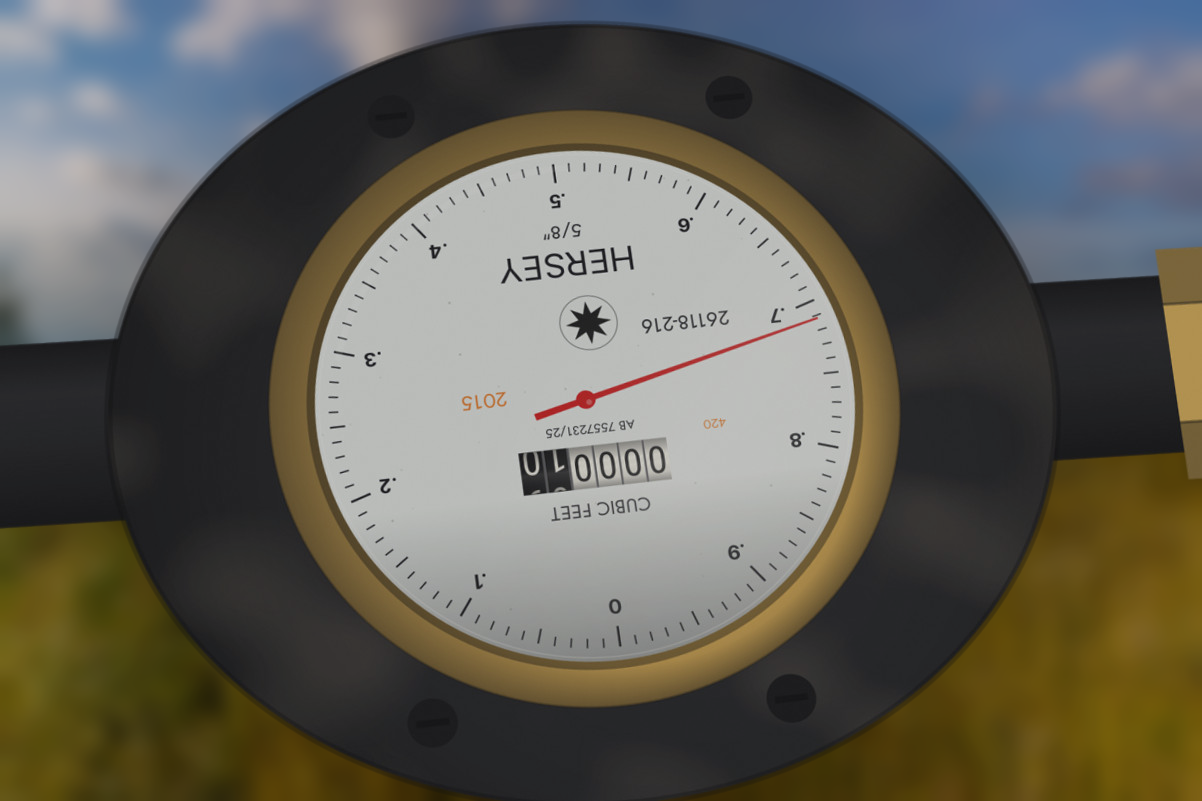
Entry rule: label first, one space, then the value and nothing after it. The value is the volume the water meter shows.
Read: 9.71 ft³
